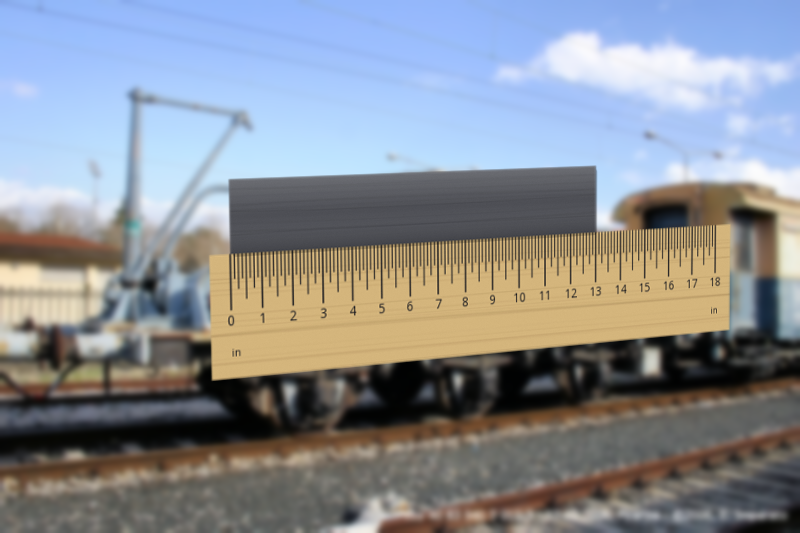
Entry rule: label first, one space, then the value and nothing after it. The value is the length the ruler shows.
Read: 13 in
